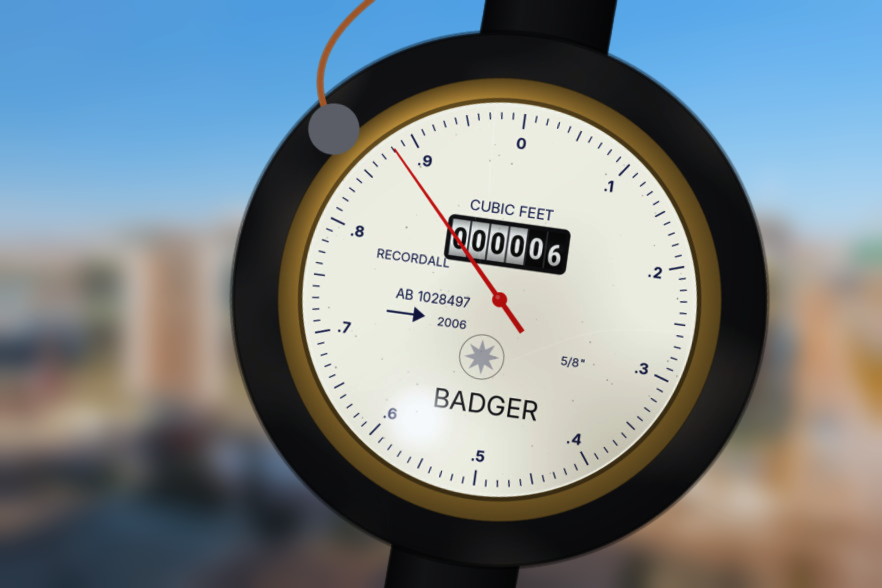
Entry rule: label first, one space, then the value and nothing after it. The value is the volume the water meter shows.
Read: 5.88 ft³
